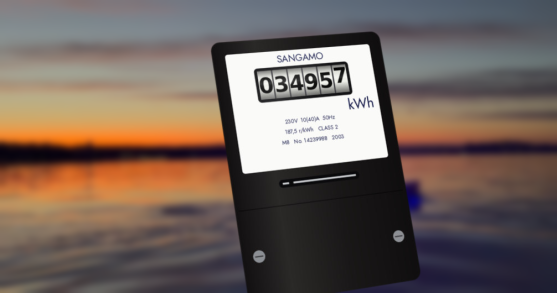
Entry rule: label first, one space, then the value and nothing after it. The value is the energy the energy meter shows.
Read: 34957 kWh
